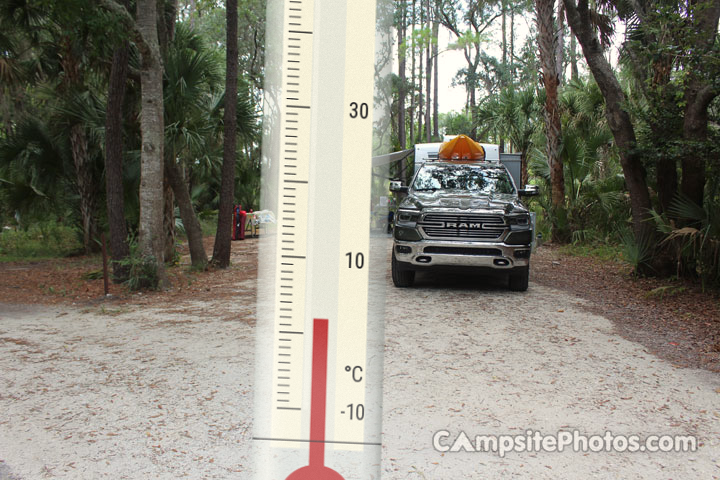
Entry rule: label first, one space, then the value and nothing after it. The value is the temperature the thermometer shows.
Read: 2 °C
